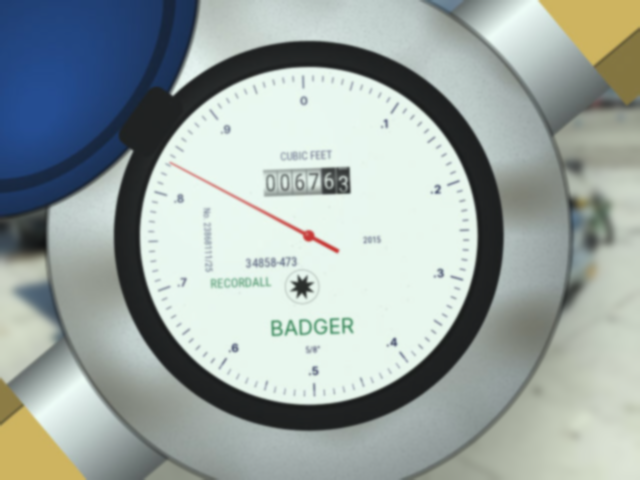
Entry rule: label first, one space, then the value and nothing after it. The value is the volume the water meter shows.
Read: 6762.83 ft³
